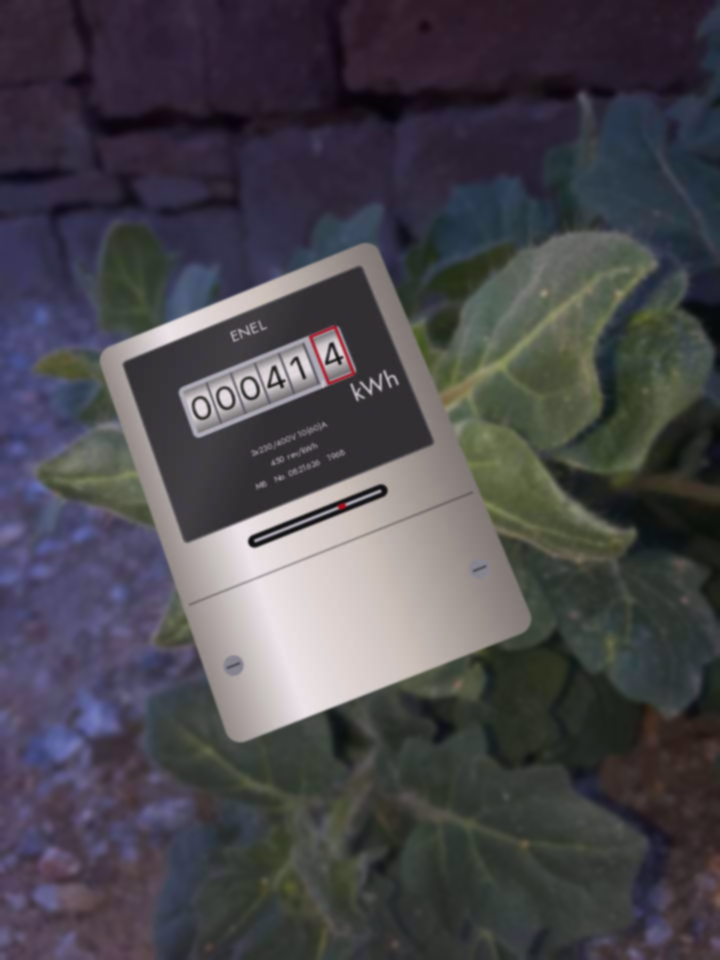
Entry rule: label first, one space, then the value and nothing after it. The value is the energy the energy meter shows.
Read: 41.4 kWh
